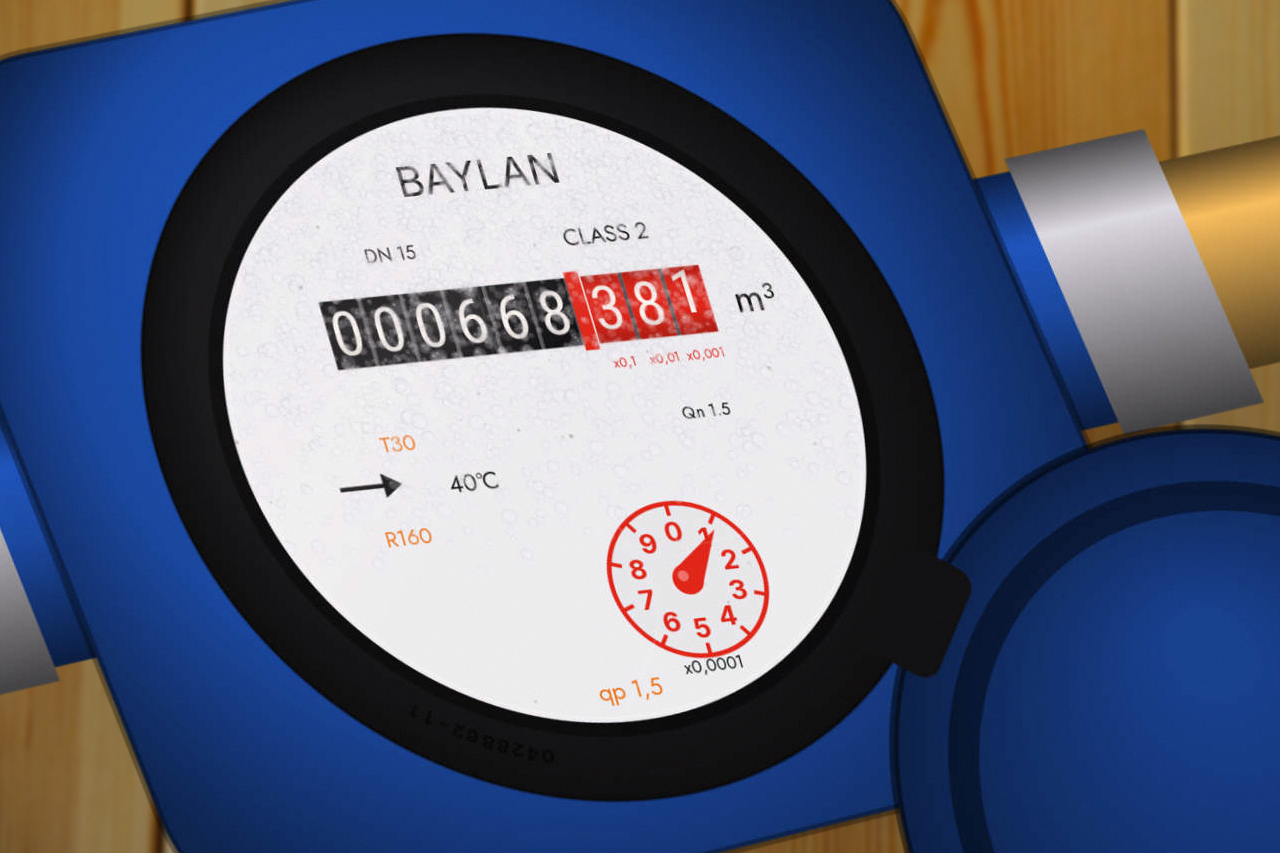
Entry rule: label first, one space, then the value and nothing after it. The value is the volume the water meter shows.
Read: 668.3811 m³
